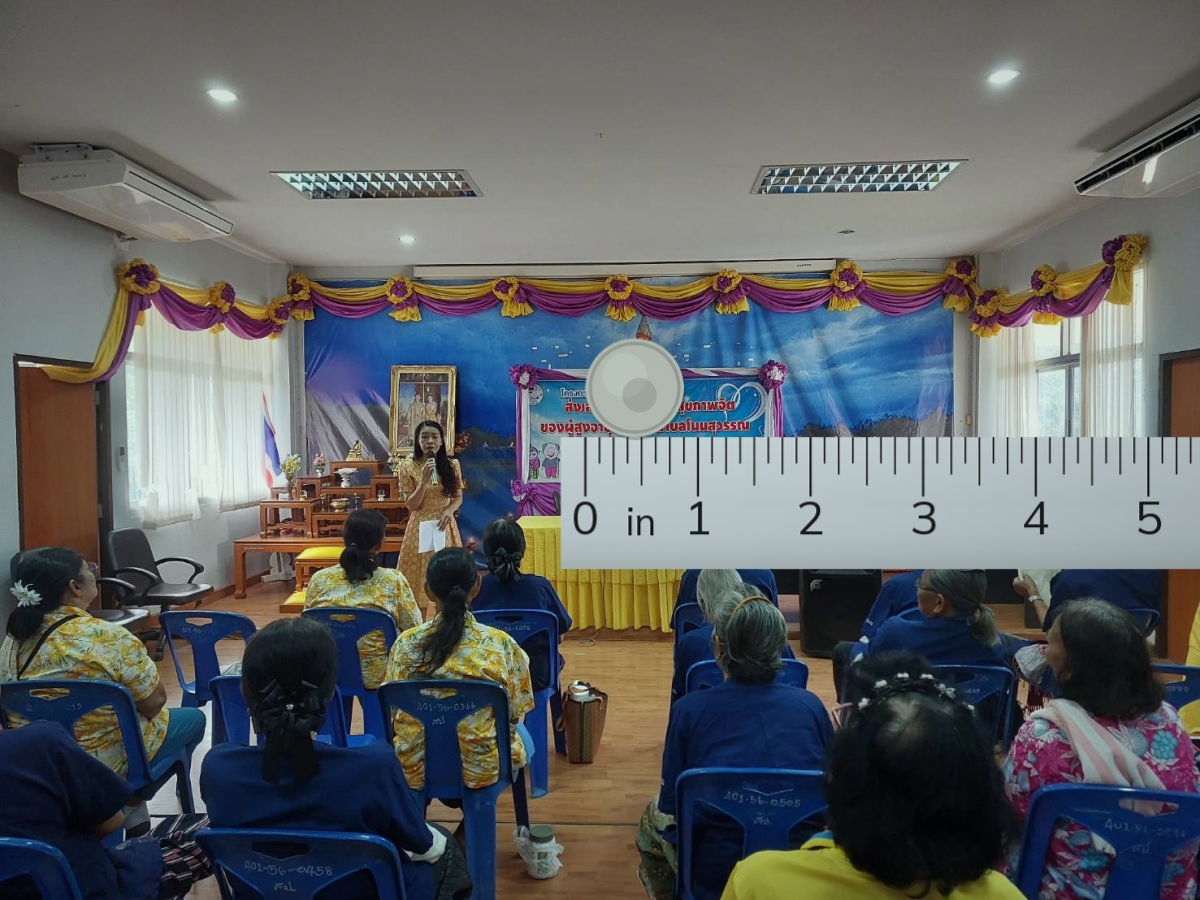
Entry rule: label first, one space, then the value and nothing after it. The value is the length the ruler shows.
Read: 0.875 in
